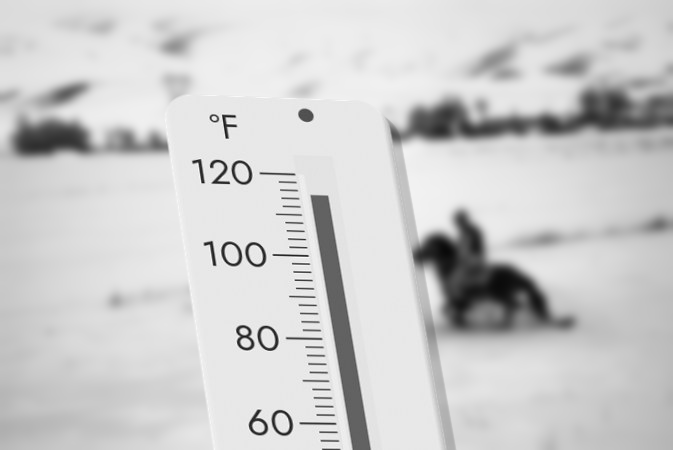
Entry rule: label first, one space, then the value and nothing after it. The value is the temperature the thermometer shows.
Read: 115 °F
